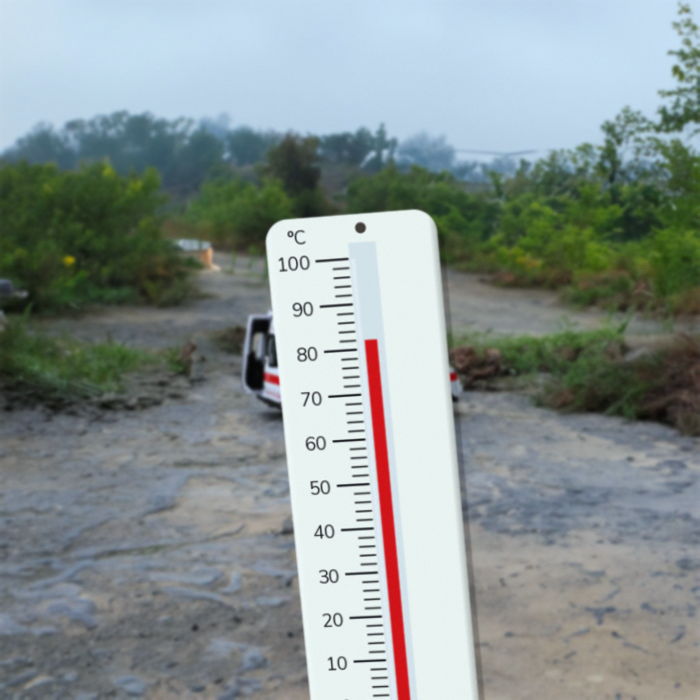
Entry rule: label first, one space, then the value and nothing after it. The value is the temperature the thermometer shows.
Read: 82 °C
